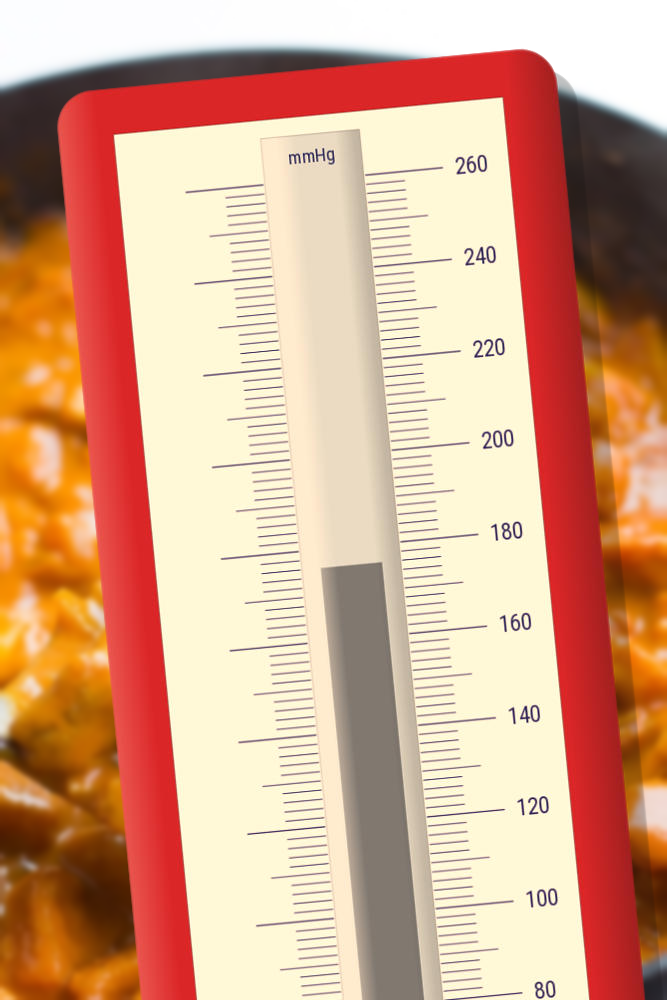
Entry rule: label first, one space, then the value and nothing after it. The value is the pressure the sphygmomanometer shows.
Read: 176 mmHg
